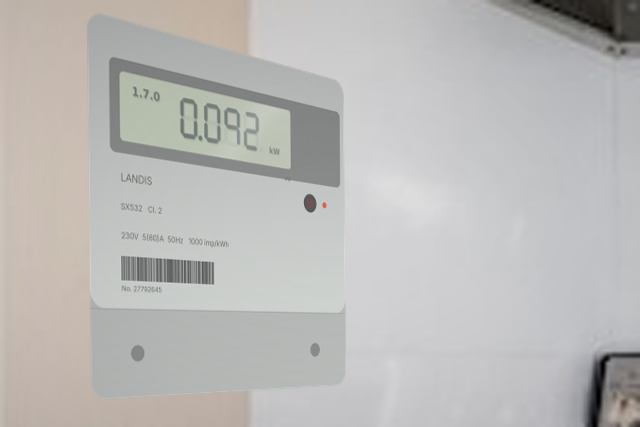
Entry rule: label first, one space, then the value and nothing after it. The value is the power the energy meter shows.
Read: 0.092 kW
